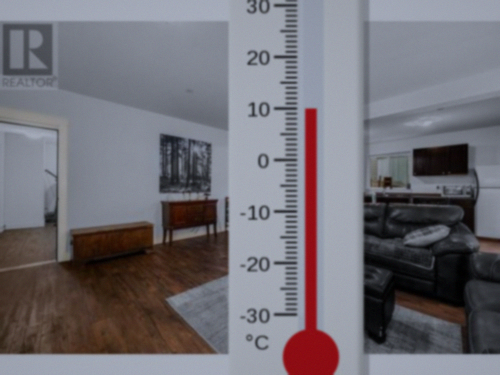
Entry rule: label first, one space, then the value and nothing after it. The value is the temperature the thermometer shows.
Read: 10 °C
